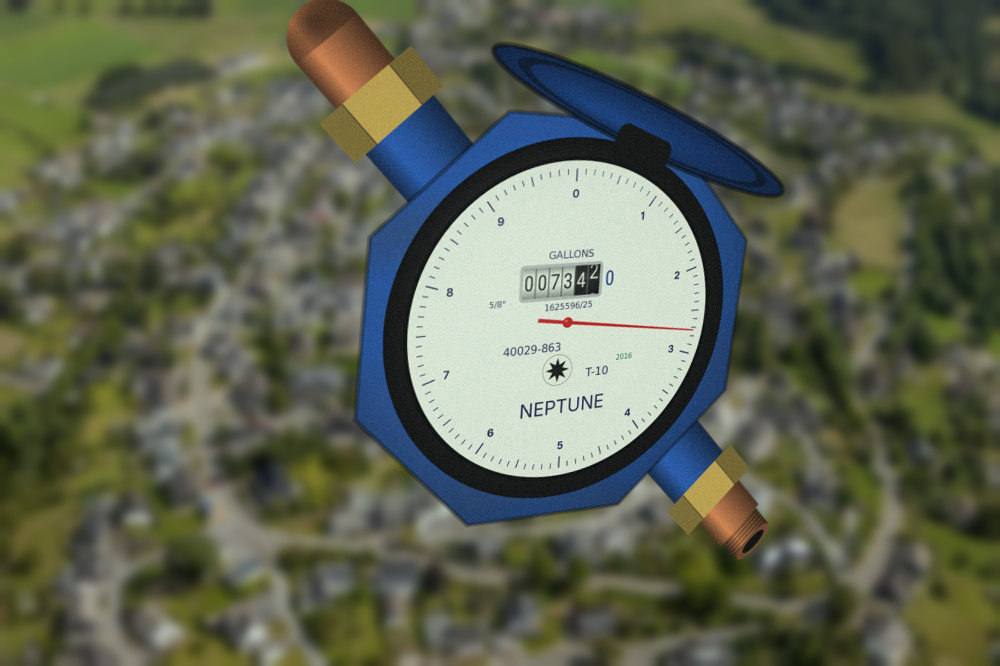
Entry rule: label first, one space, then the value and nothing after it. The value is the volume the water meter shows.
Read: 73422.7 gal
